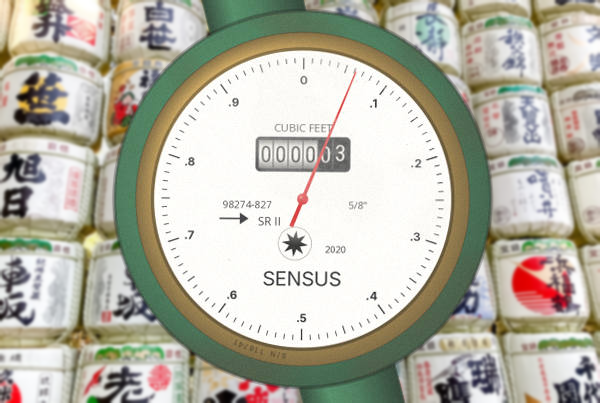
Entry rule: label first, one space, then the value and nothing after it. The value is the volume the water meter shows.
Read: 3.06 ft³
